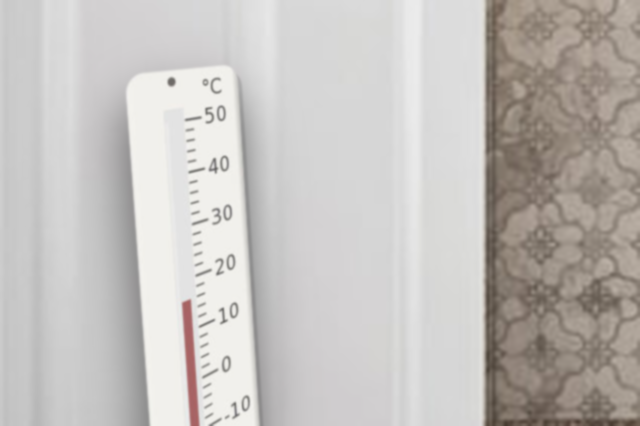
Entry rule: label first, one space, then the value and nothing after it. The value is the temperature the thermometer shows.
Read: 16 °C
